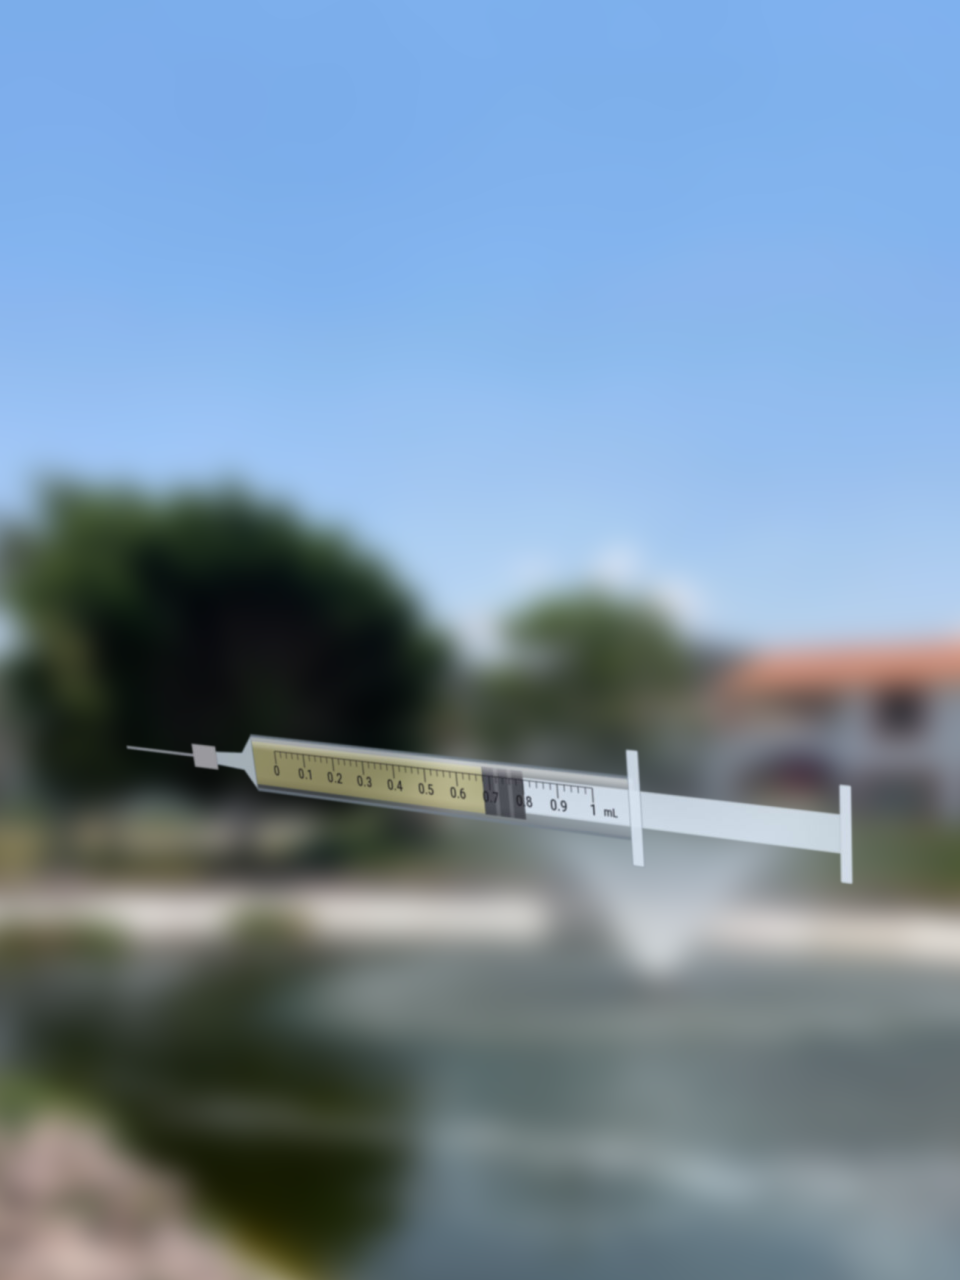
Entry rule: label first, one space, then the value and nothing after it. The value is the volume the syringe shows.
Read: 0.68 mL
